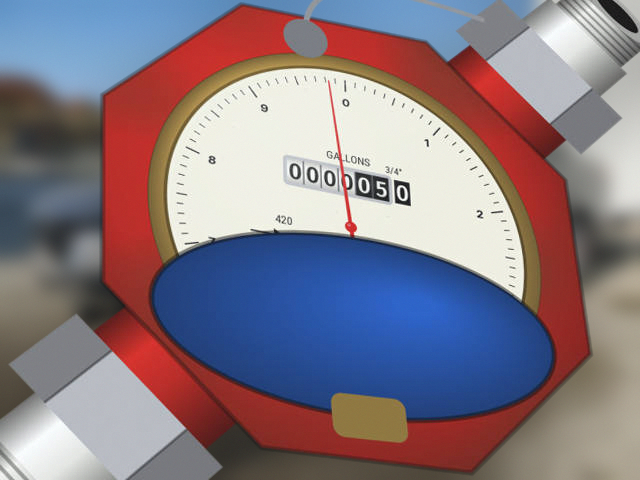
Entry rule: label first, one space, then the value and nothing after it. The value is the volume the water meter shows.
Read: 49.8 gal
